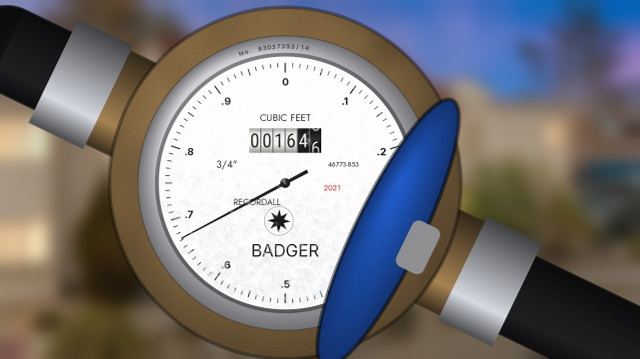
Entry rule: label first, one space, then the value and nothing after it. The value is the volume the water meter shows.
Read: 1645.67 ft³
